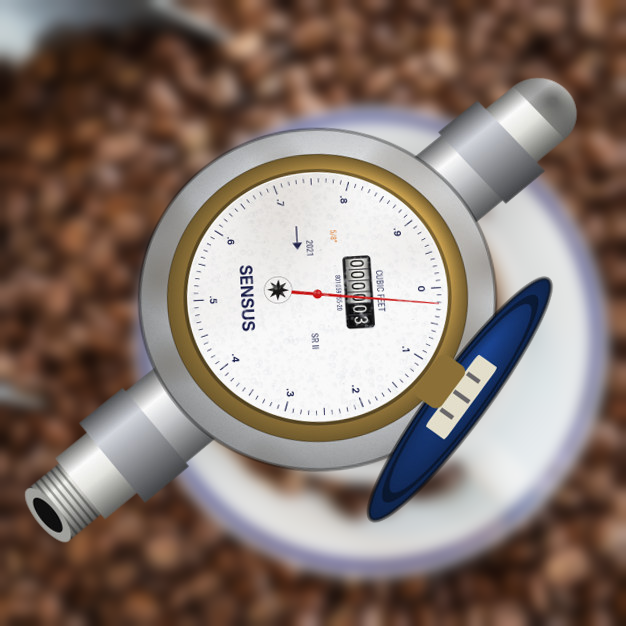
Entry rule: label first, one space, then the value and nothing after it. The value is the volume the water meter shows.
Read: 3.02 ft³
